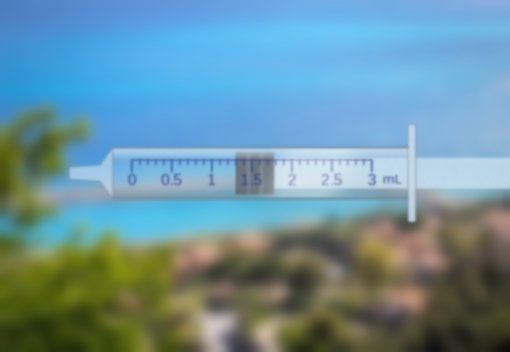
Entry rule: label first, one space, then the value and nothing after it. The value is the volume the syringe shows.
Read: 1.3 mL
